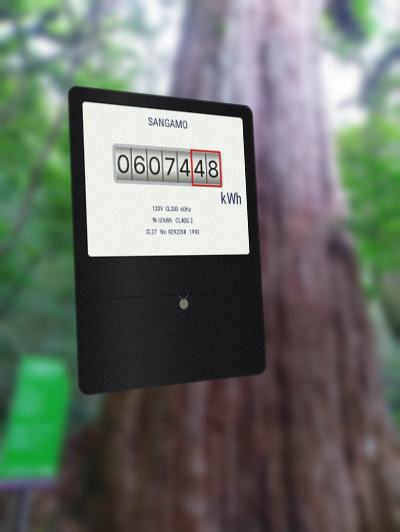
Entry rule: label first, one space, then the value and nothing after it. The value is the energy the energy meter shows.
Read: 6074.48 kWh
